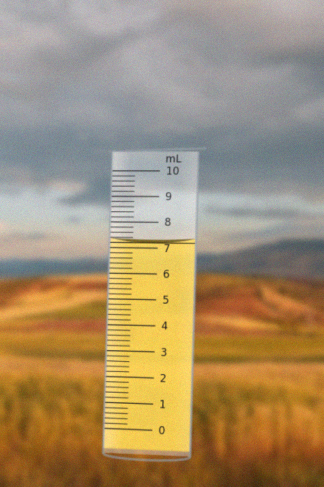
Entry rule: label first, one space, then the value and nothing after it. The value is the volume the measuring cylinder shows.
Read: 7.2 mL
